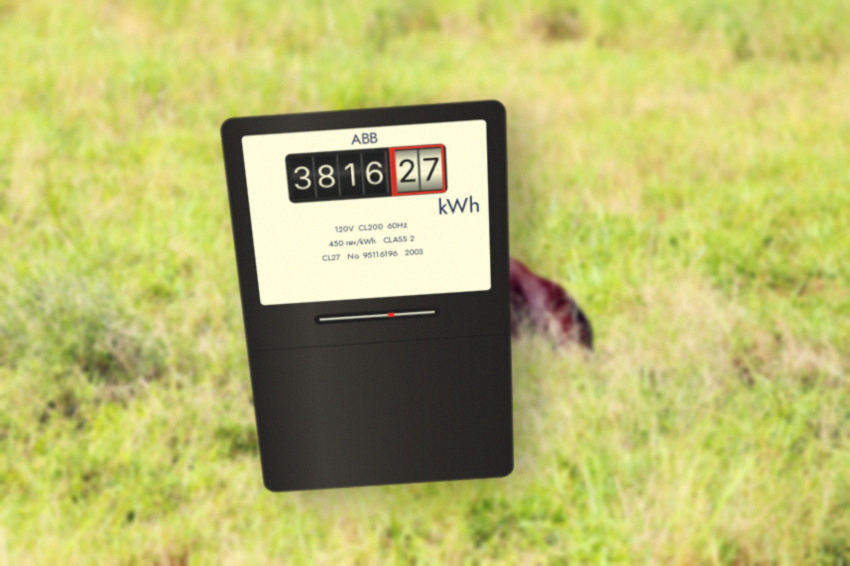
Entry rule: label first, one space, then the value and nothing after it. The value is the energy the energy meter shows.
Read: 3816.27 kWh
